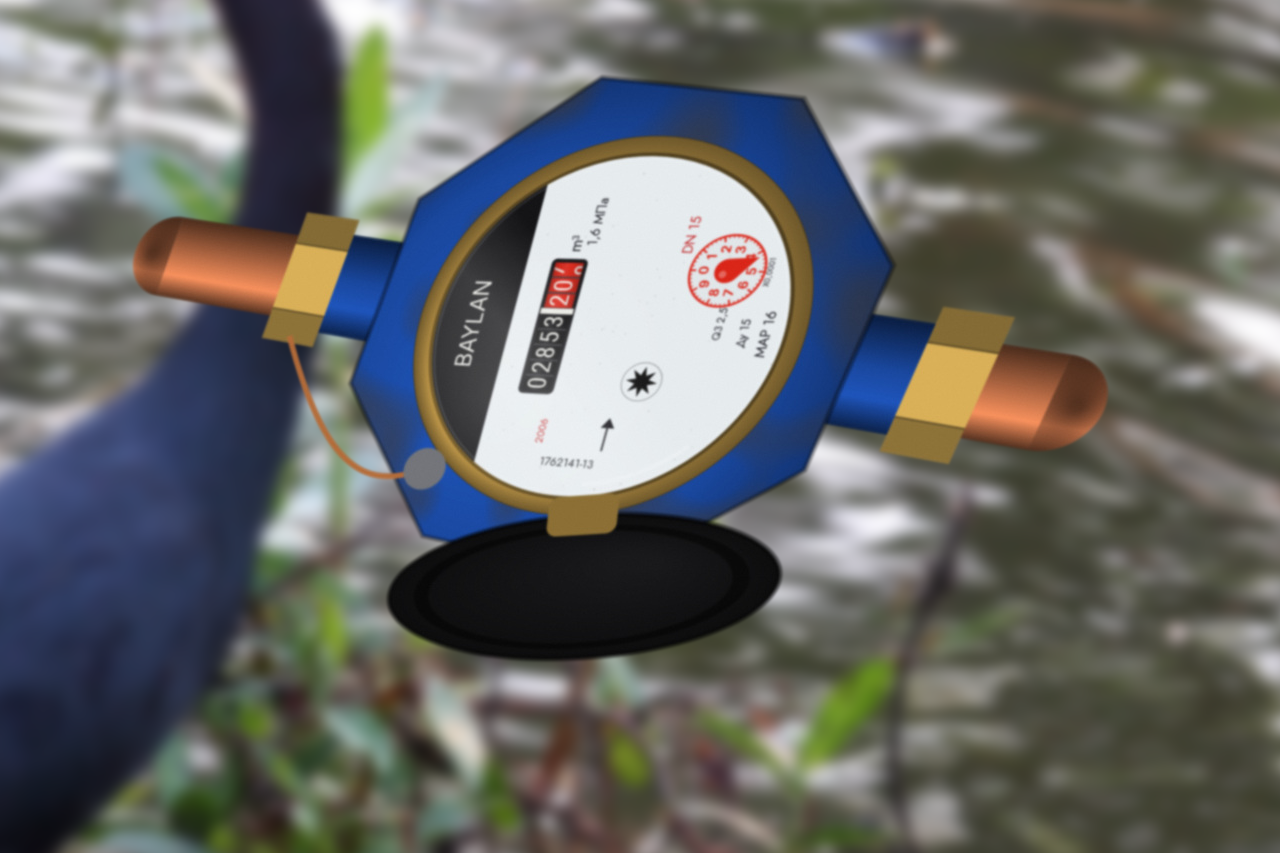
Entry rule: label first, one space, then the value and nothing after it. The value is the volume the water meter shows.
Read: 2853.2074 m³
